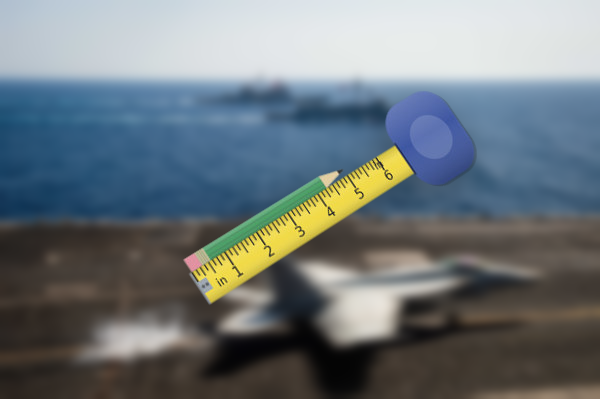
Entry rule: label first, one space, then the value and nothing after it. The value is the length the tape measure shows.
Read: 5 in
